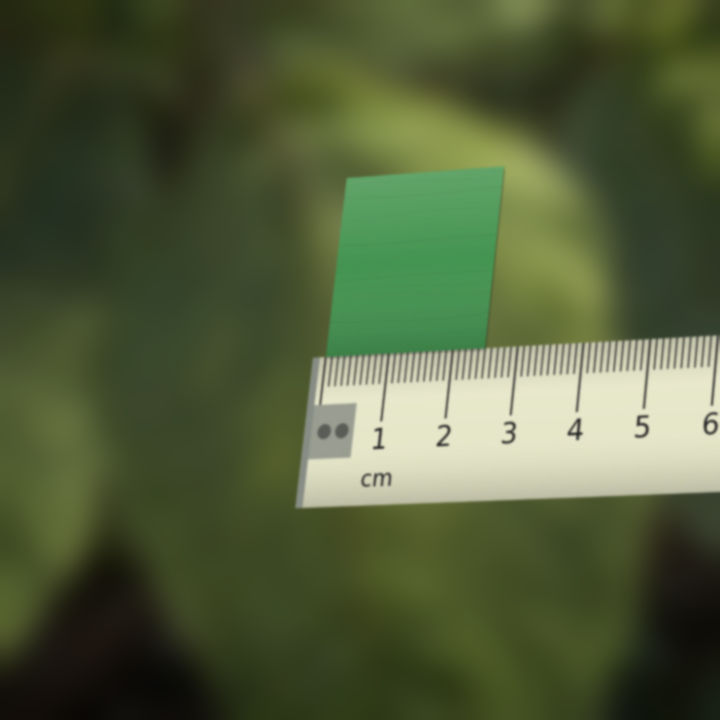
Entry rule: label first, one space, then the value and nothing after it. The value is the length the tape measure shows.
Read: 2.5 cm
